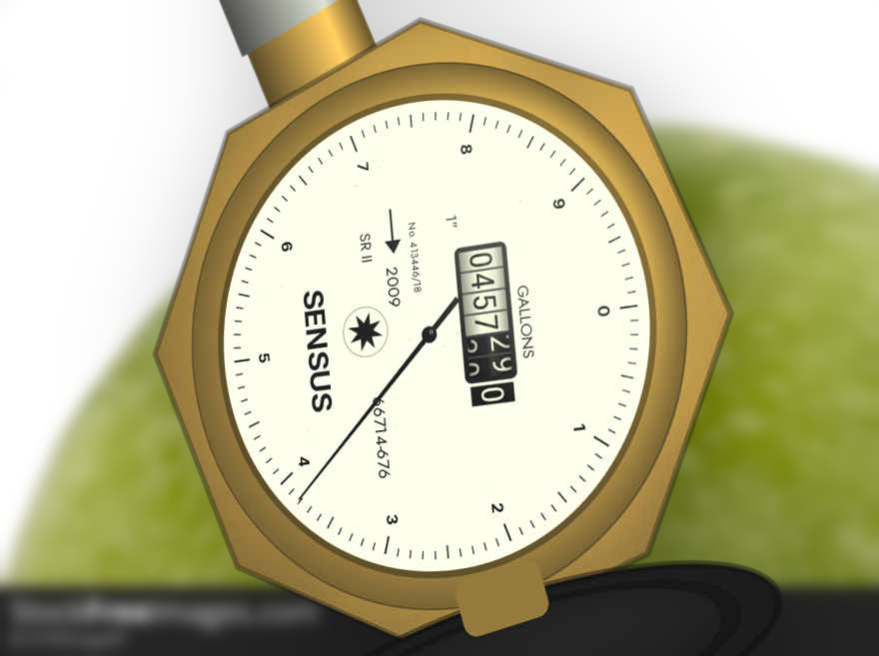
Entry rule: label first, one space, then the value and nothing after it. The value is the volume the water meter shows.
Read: 457293.8 gal
